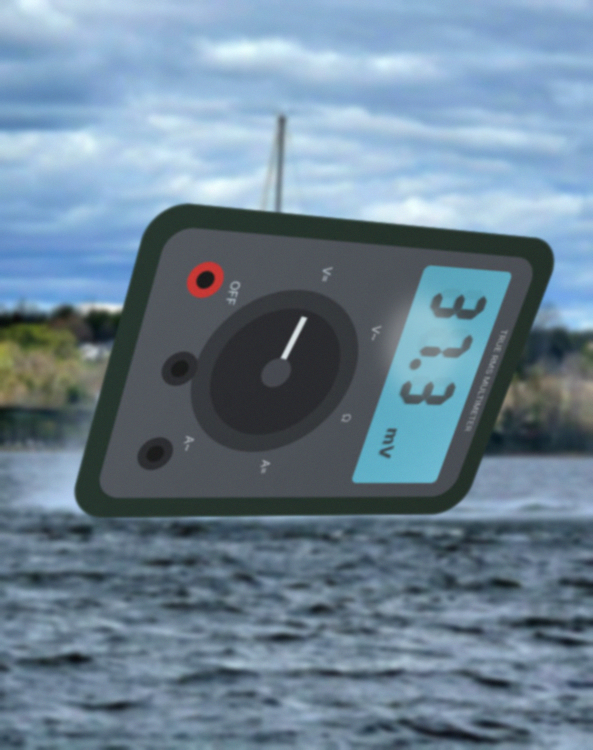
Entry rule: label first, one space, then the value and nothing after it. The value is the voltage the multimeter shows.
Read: 37.3 mV
